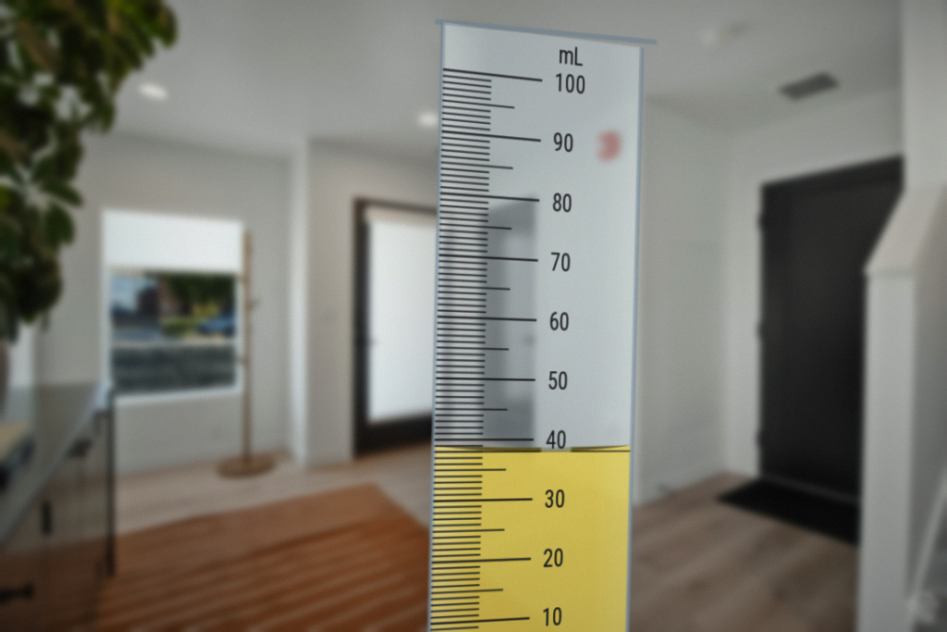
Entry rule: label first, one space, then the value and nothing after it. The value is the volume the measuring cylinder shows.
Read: 38 mL
